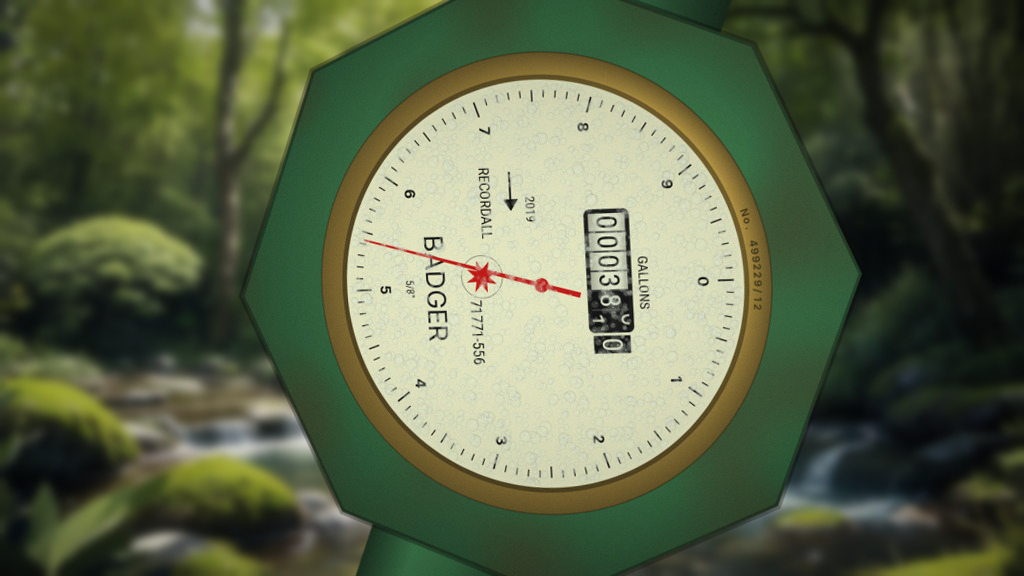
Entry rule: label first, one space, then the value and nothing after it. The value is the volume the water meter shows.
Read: 3805.4 gal
